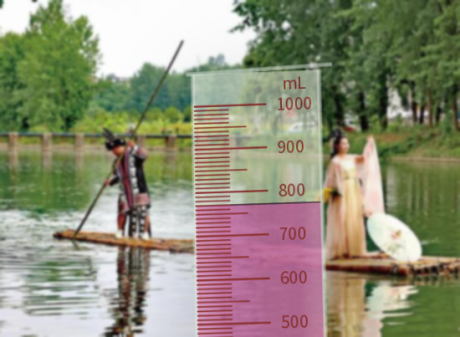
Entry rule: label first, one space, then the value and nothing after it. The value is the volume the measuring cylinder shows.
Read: 770 mL
